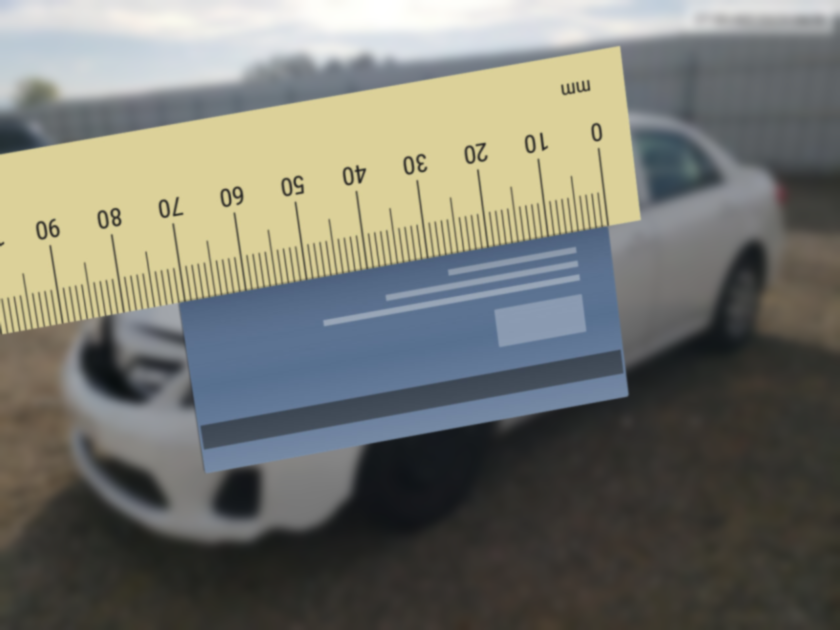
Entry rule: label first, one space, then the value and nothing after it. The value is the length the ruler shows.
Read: 71 mm
